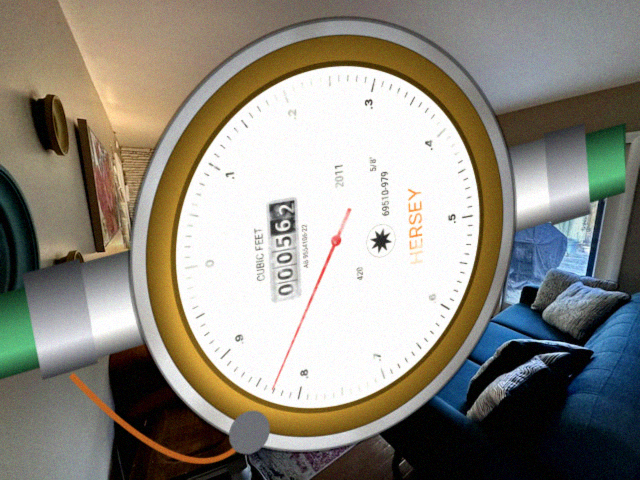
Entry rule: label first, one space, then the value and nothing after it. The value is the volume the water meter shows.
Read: 561.83 ft³
